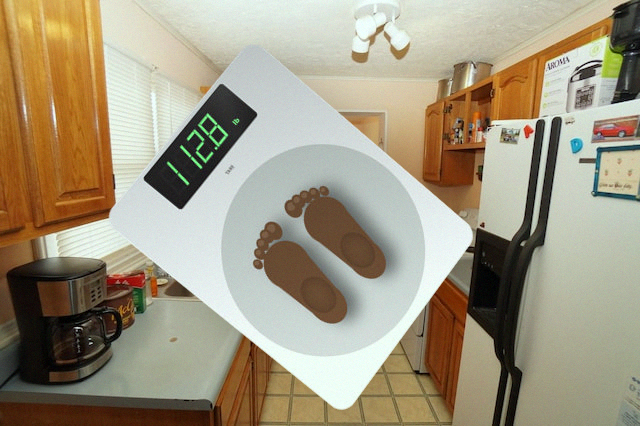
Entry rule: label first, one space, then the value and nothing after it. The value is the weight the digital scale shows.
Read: 112.8 lb
